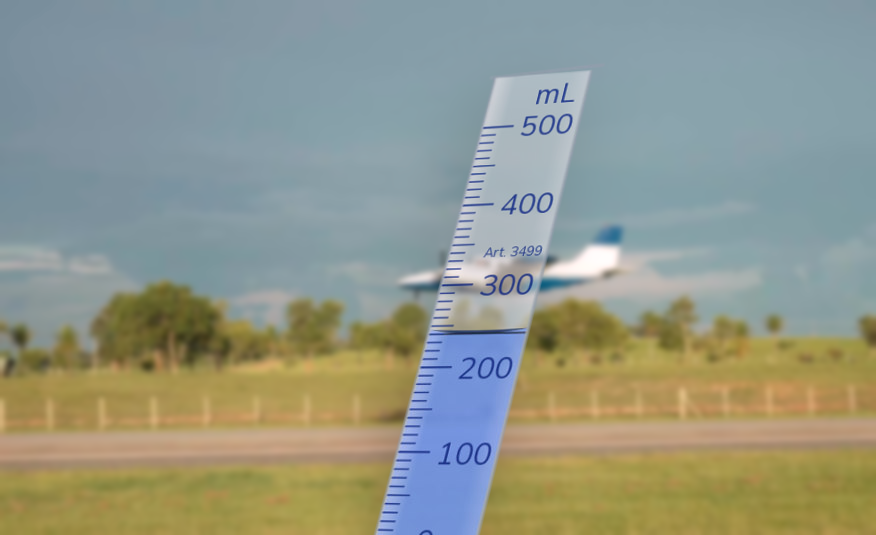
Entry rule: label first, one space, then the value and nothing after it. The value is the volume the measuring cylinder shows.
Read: 240 mL
